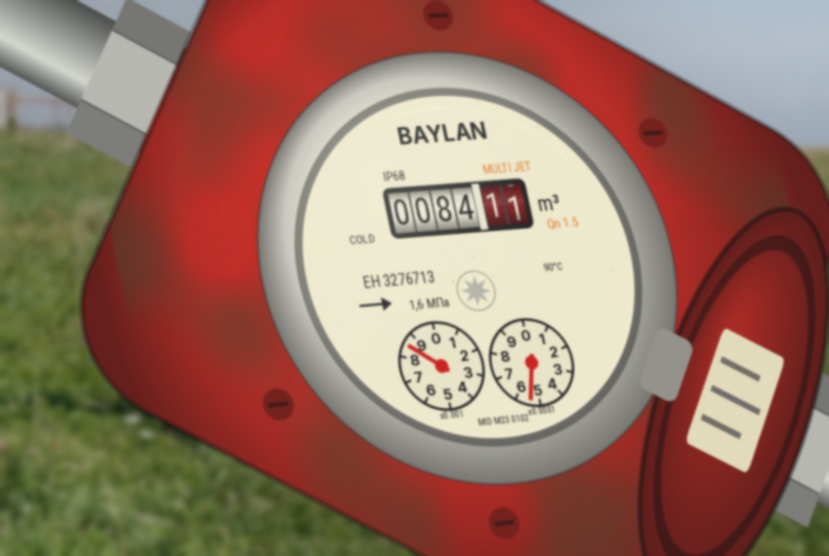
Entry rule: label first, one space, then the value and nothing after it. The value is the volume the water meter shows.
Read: 84.1085 m³
